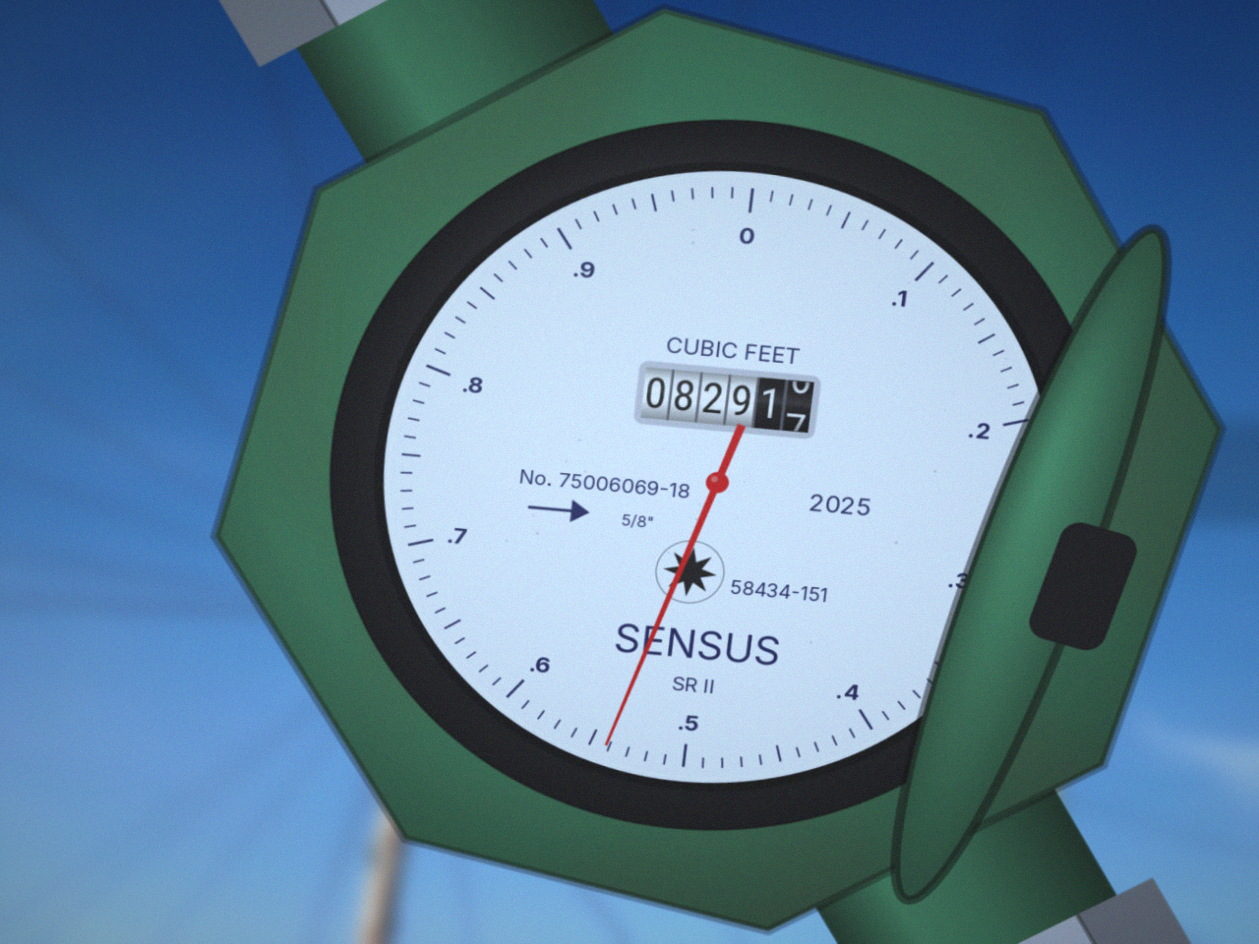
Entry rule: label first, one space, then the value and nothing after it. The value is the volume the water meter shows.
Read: 82916.54 ft³
